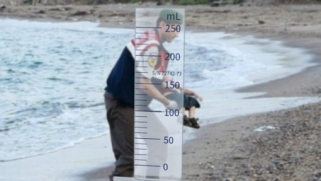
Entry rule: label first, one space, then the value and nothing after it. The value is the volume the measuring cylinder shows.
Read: 100 mL
